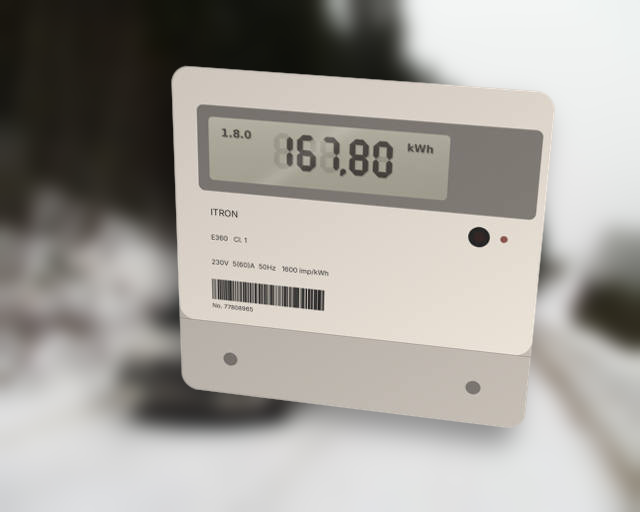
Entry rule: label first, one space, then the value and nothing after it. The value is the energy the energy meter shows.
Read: 167.80 kWh
